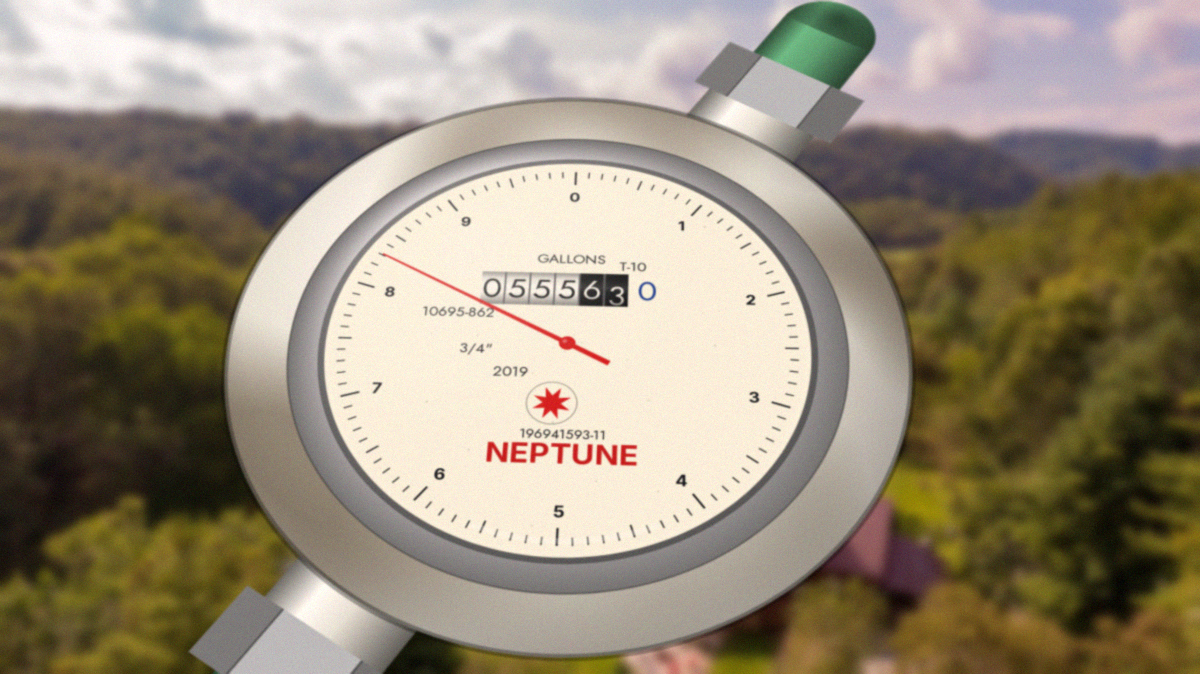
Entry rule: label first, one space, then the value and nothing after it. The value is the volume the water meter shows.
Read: 555628.3 gal
